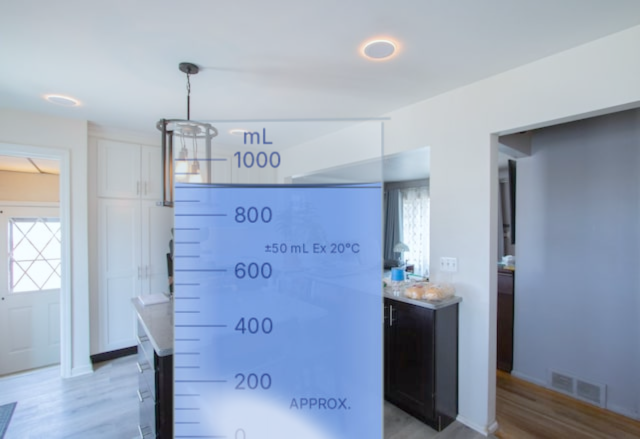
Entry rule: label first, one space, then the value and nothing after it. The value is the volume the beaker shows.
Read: 900 mL
